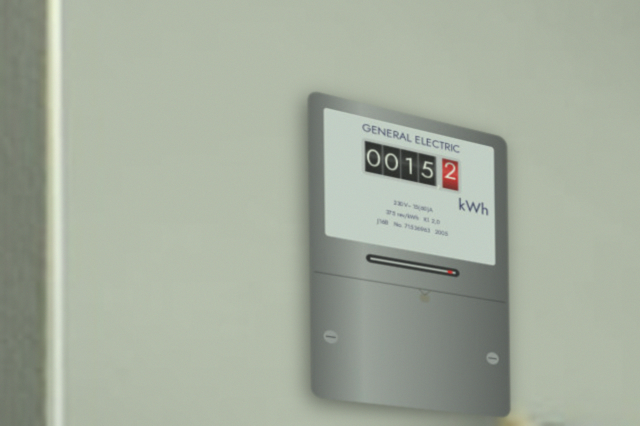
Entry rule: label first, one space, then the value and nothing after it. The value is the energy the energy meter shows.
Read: 15.2 kWh
